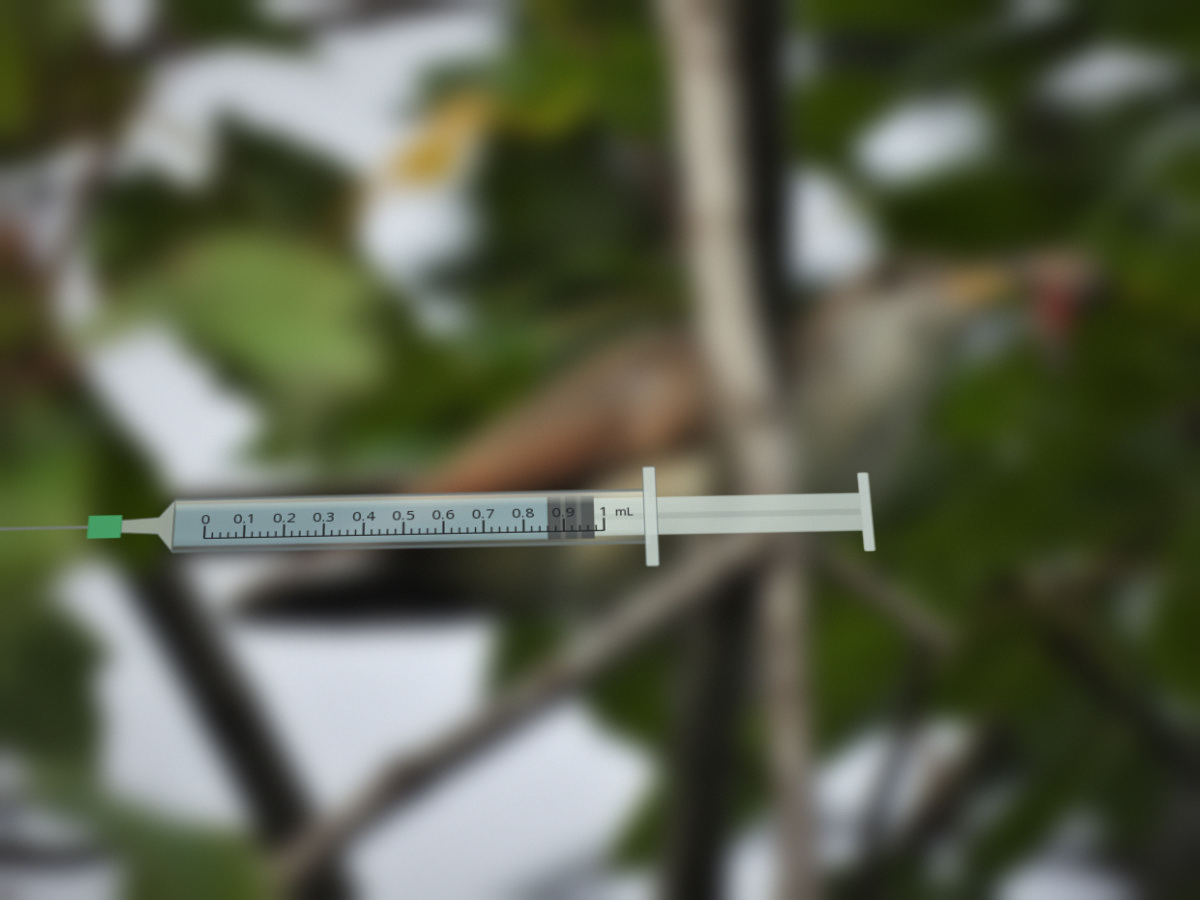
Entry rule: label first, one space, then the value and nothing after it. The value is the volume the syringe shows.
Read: 0.86 mL
